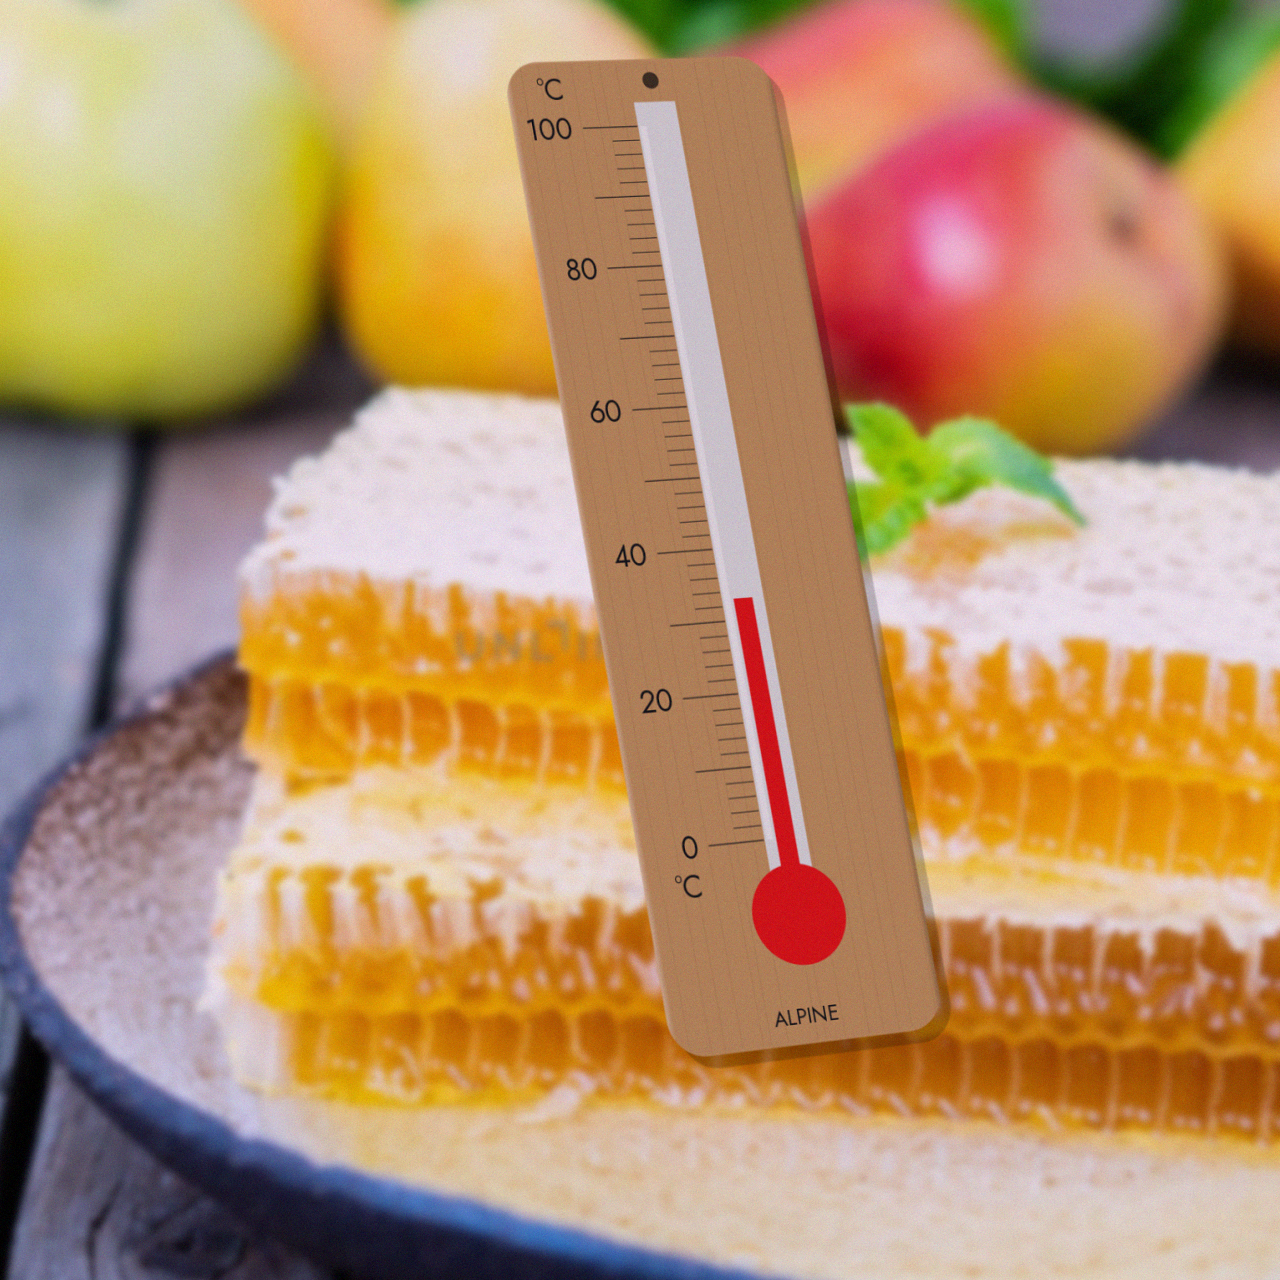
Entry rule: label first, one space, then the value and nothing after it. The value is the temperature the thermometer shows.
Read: 33 °C
